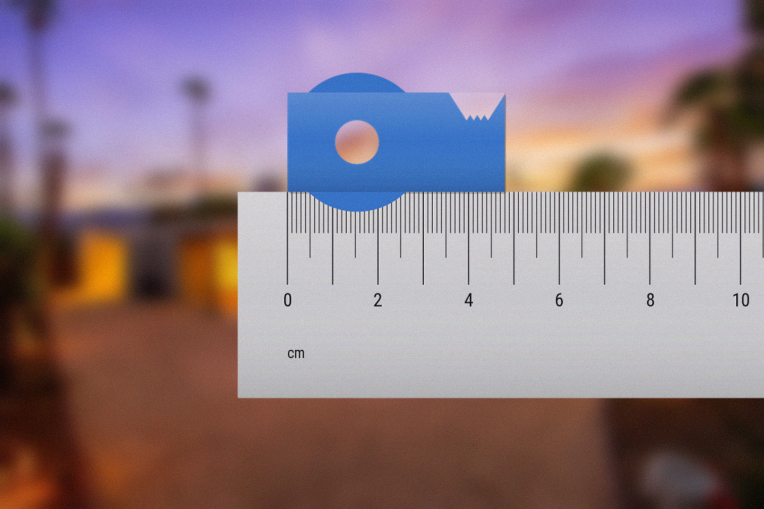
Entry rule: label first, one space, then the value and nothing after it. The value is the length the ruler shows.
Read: 4.8 cm
